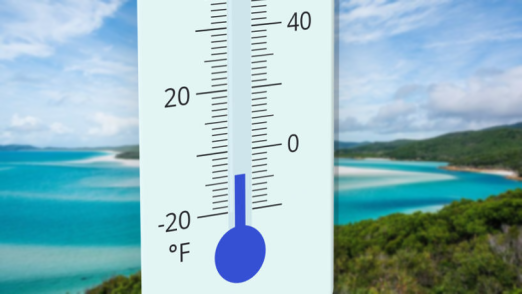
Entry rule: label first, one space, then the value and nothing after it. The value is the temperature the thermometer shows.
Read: -8 °F
